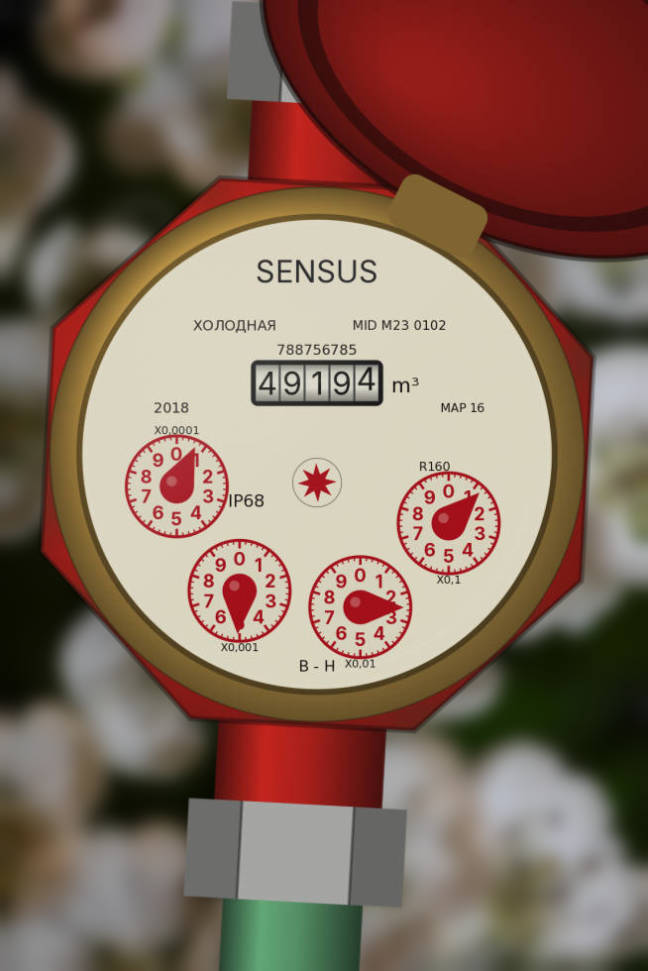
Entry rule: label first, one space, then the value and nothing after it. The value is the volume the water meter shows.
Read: 49194.1250 m³
